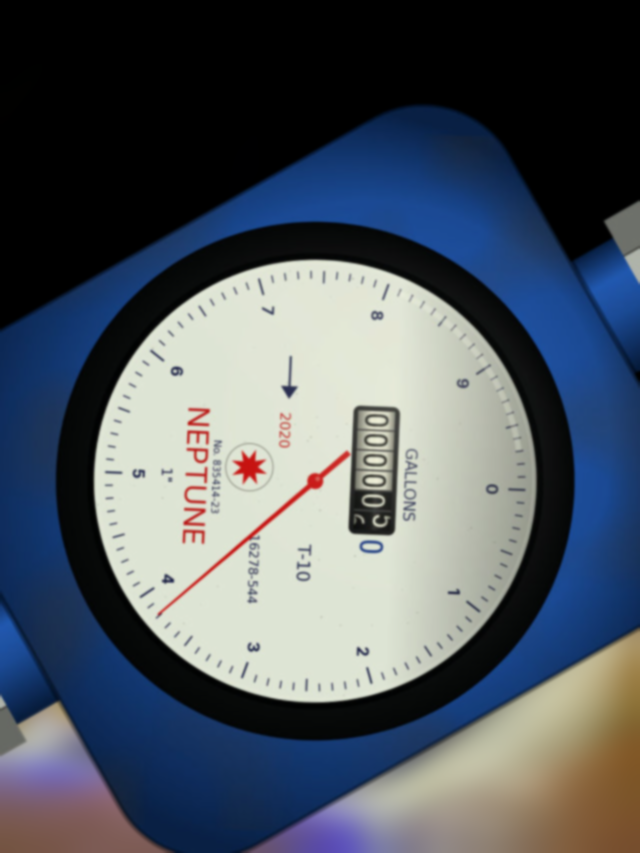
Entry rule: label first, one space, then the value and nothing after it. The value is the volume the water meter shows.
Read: 53.8 gal
